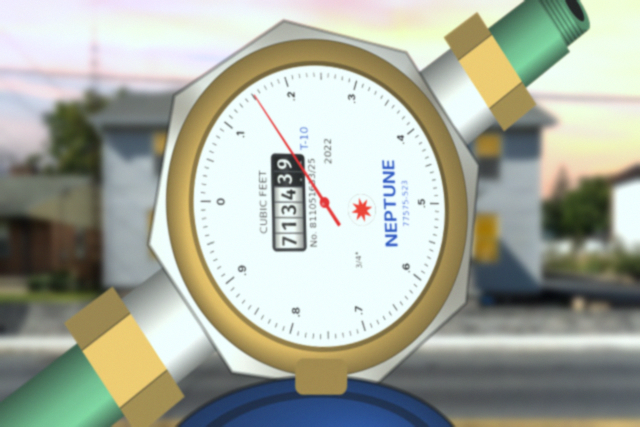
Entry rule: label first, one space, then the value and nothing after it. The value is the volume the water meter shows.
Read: 713439.15 ft³
